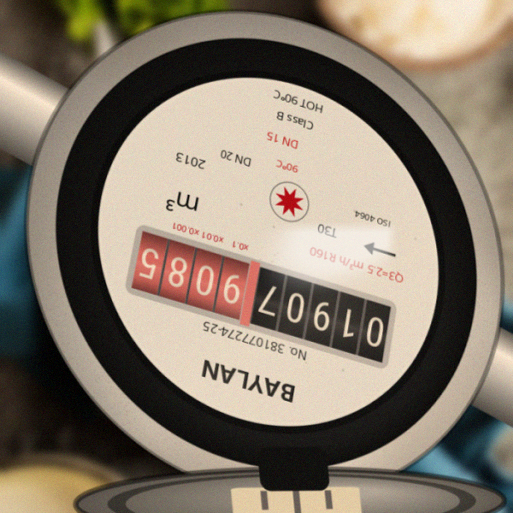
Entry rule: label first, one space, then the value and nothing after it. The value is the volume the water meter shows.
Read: 1907.9085 m³
